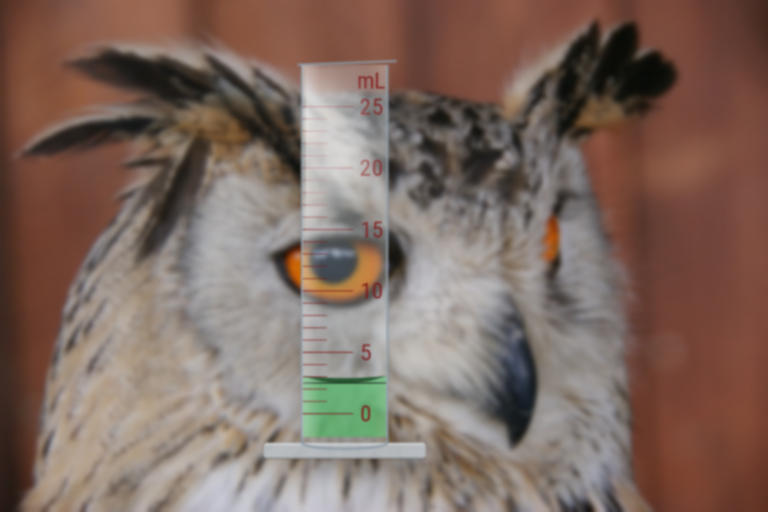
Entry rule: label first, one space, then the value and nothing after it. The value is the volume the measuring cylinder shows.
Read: 2.5 mL
